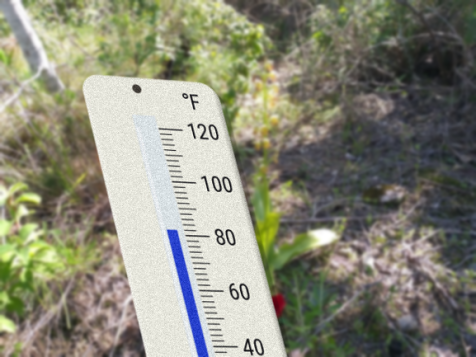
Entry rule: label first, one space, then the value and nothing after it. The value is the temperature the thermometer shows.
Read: 82 °F
